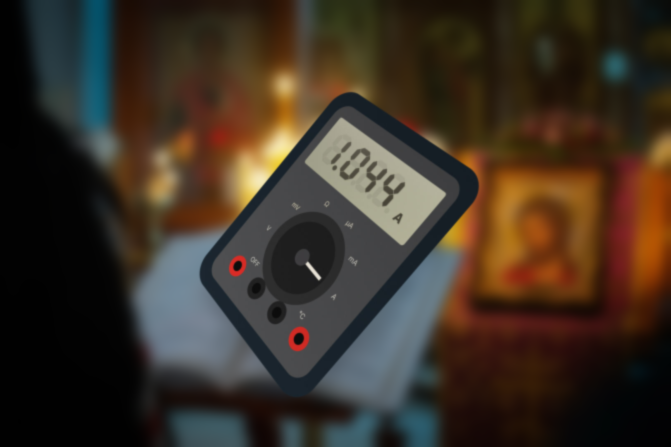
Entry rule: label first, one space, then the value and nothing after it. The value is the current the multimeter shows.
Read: 1.044 A
